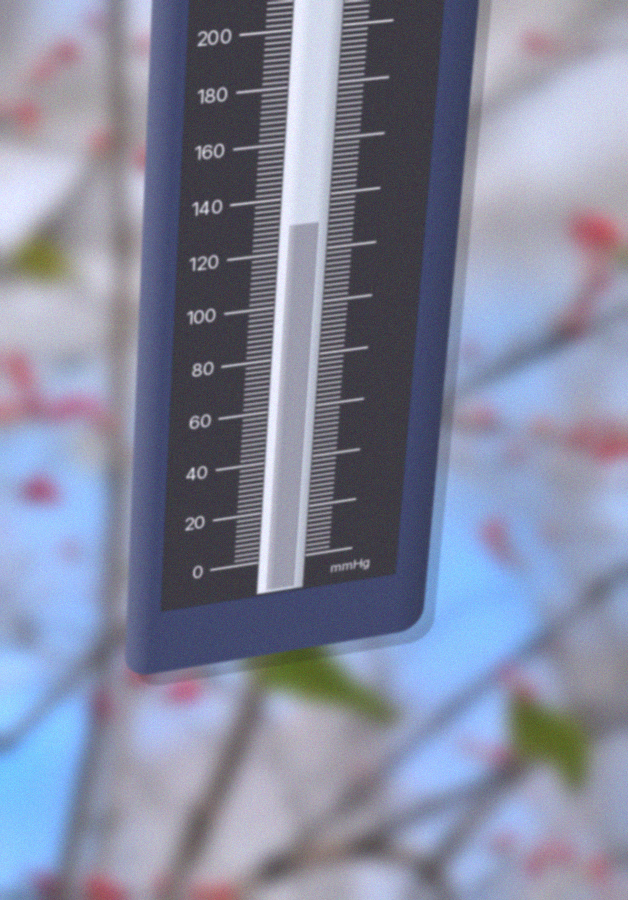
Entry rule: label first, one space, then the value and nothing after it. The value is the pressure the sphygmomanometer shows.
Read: 130 mmHg
